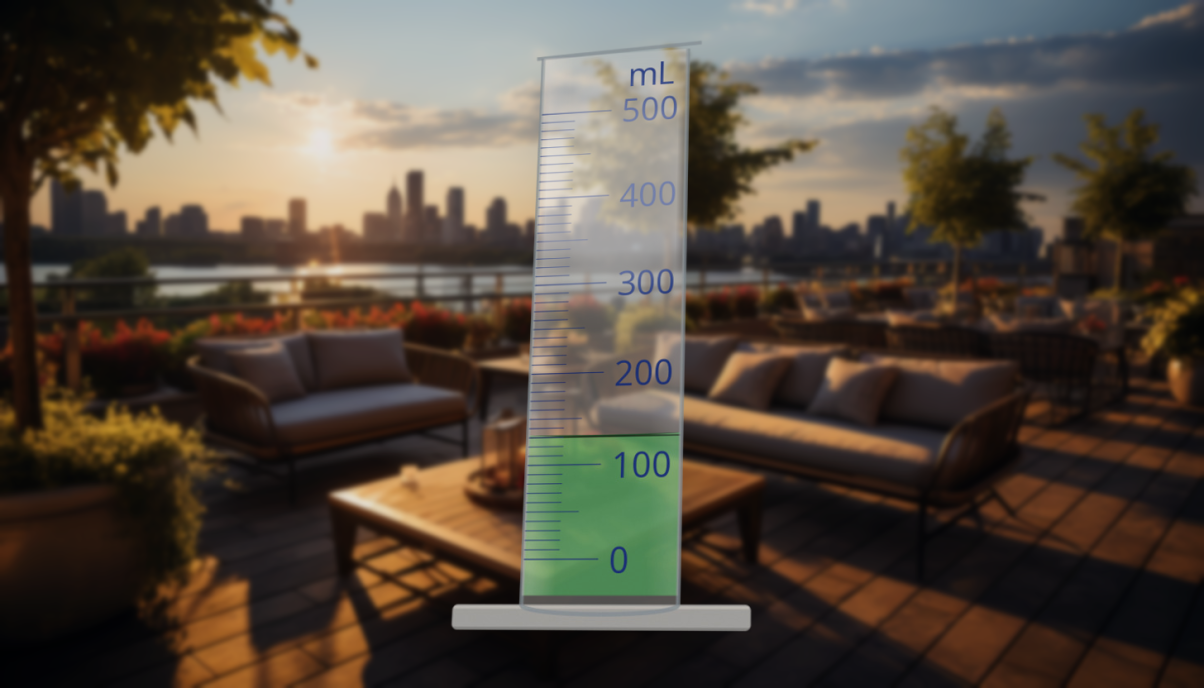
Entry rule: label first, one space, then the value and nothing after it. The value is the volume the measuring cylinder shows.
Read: 130 mL
